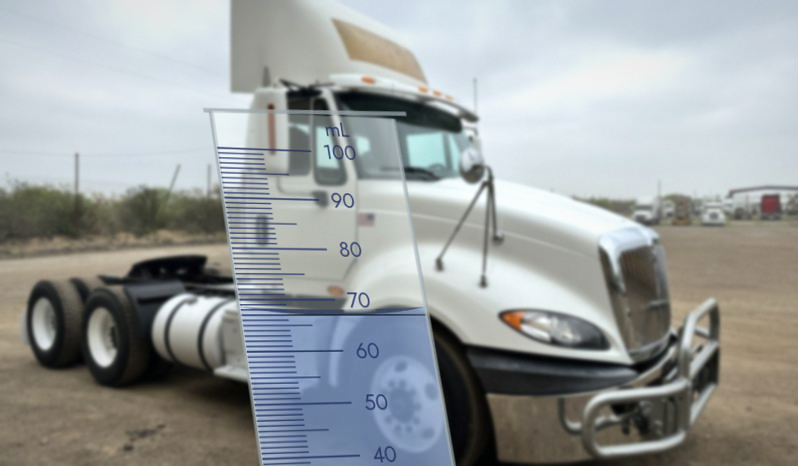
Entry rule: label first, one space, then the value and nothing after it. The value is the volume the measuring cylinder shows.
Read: 67 mL
